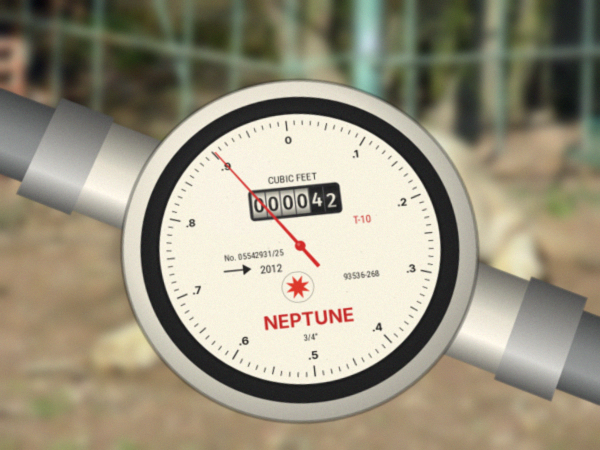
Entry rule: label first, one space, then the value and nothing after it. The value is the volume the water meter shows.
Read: 41.90 ft³
